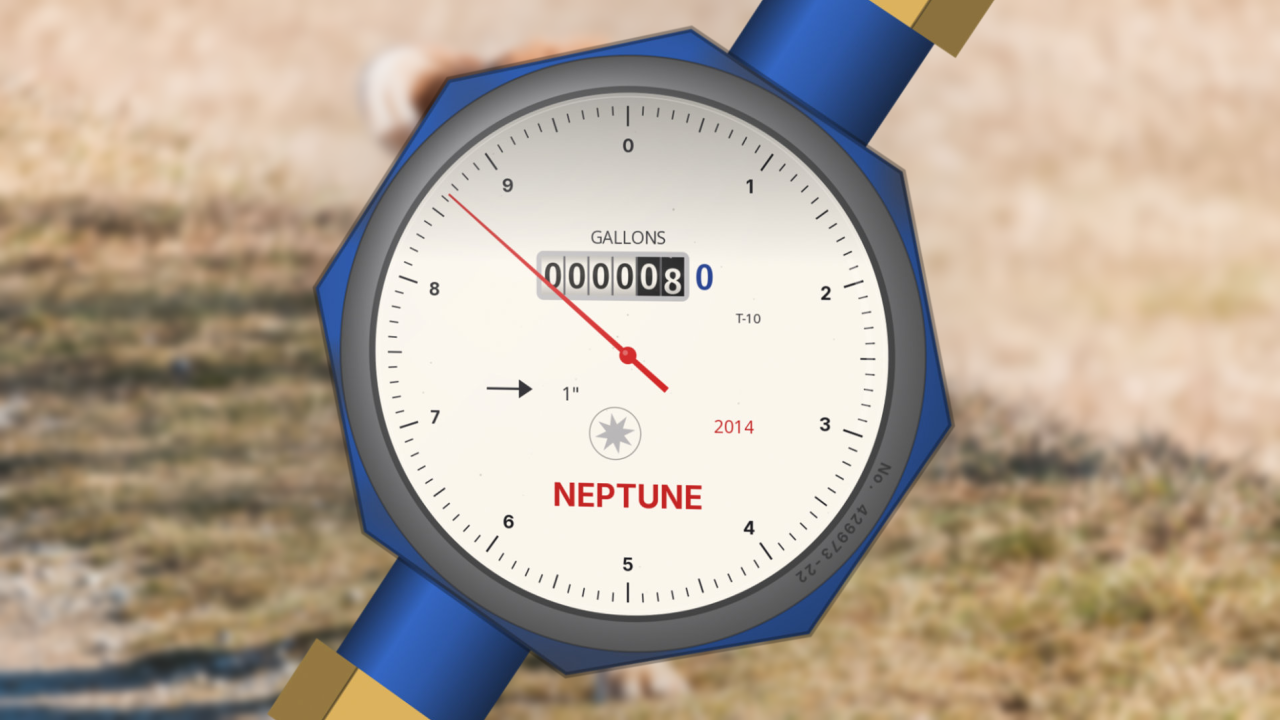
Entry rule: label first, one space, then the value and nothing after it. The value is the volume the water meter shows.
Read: 78.6 gal
